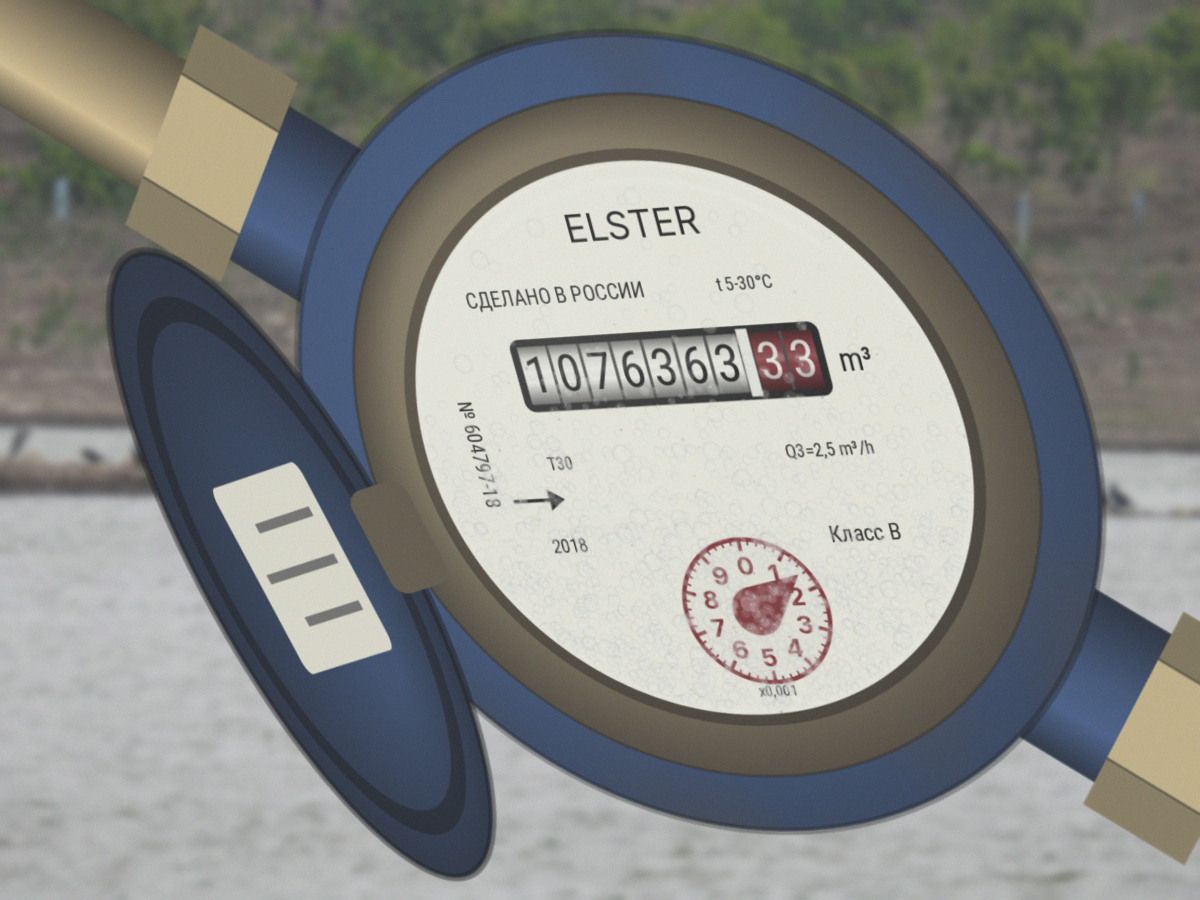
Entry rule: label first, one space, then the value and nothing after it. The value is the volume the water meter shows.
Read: 1076363.331 m³
